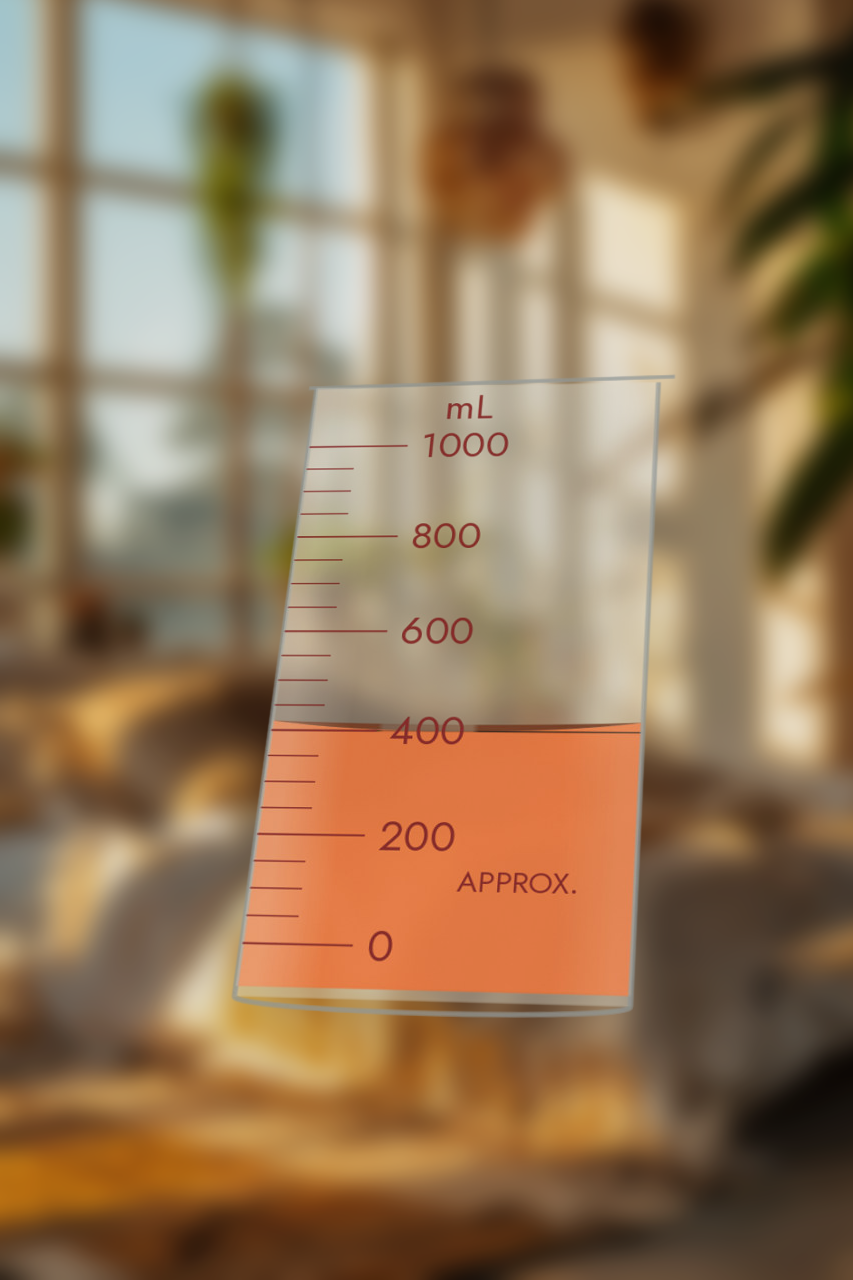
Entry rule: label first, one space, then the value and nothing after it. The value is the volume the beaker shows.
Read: 400 mL
